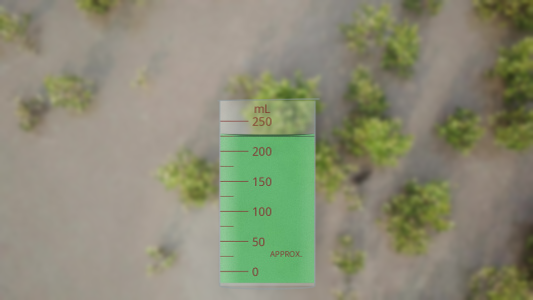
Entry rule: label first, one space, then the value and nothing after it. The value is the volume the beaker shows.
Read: 225 mL
